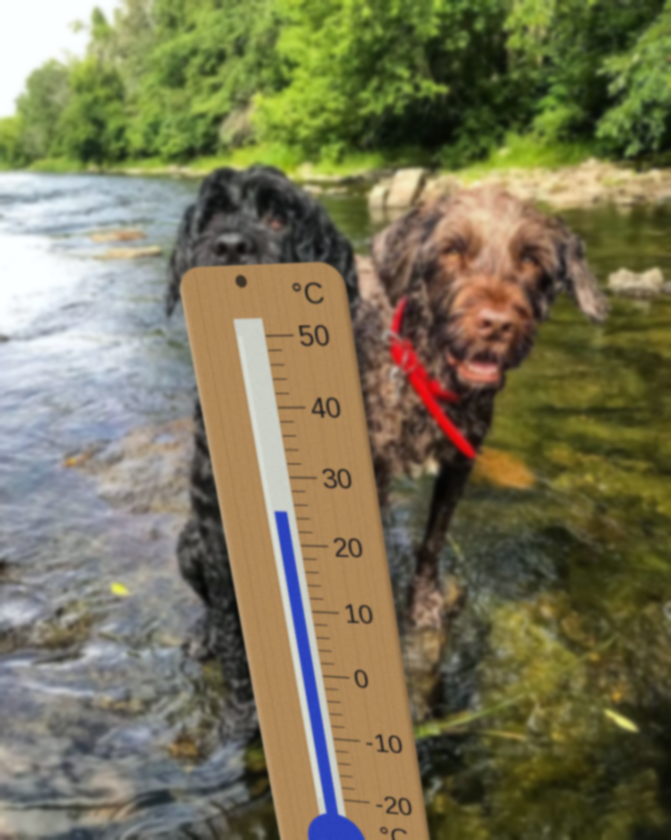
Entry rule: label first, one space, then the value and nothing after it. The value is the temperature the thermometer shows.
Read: 25 °C
